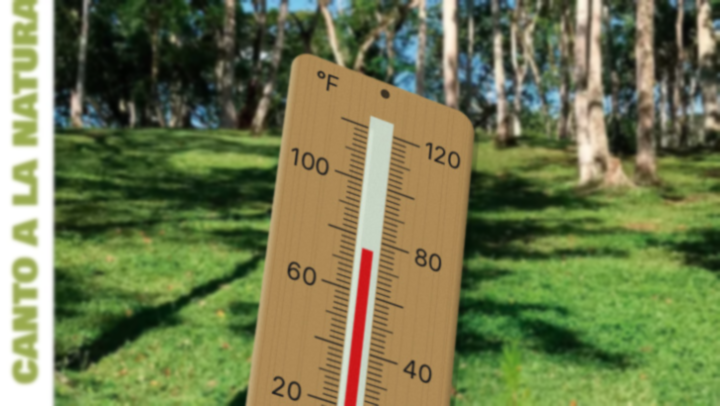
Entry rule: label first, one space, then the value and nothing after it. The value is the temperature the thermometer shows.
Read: 76 °F
